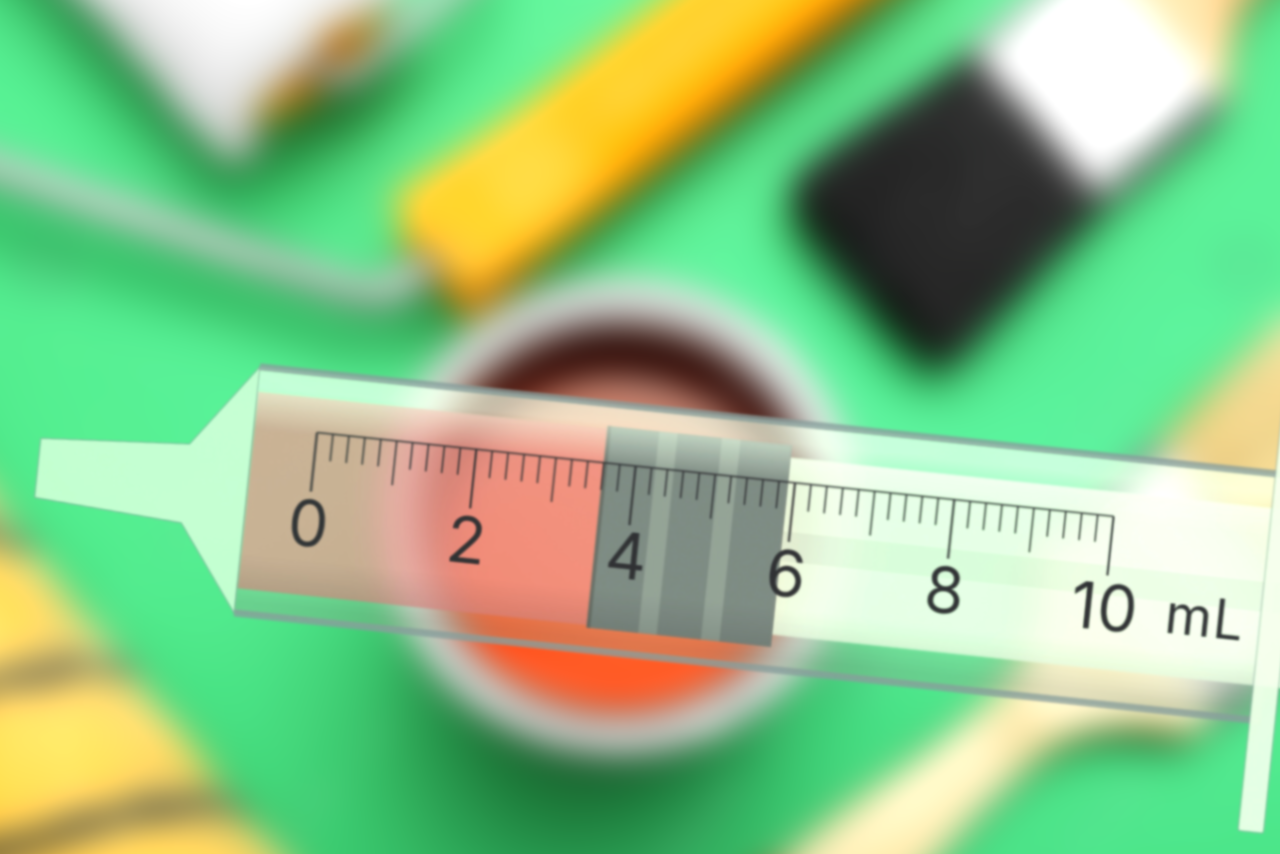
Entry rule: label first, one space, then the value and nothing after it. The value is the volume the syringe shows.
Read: 3.6 mL
